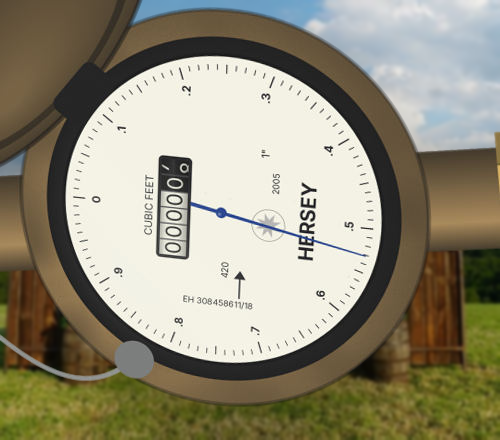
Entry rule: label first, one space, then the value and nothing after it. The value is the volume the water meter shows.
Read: 7.53 ft³
